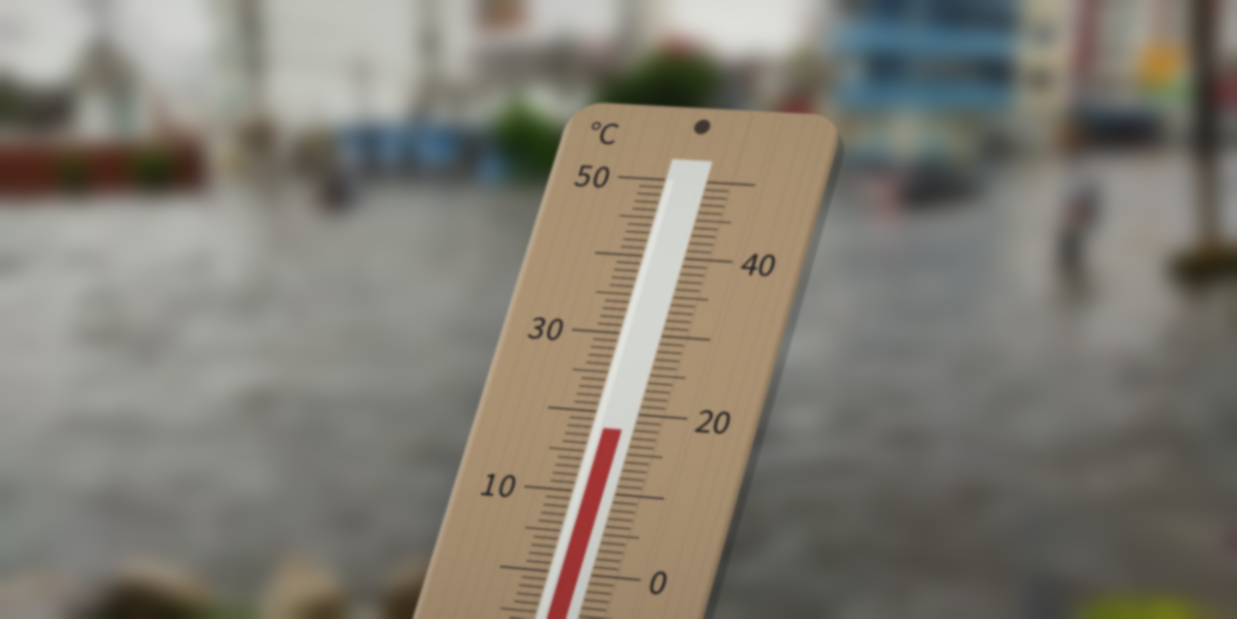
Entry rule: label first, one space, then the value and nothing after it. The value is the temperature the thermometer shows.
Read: 18 °C
